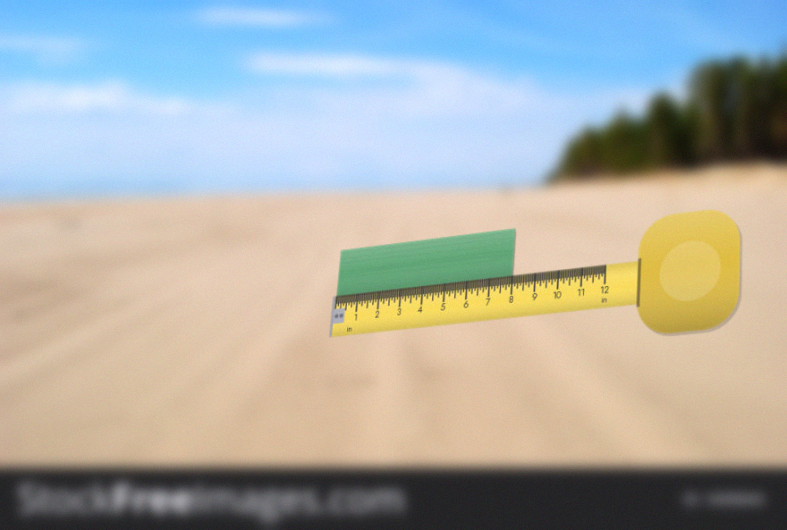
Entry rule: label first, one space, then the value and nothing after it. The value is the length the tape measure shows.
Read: 8 in
